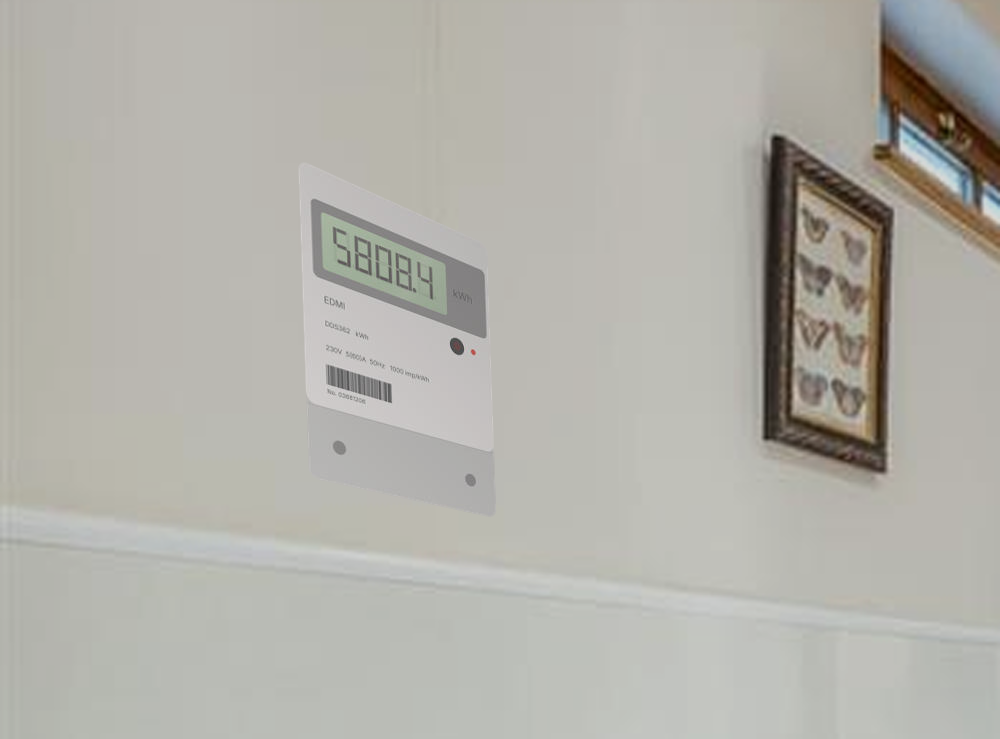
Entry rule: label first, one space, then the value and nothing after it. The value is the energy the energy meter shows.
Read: 5808.4 kWh
